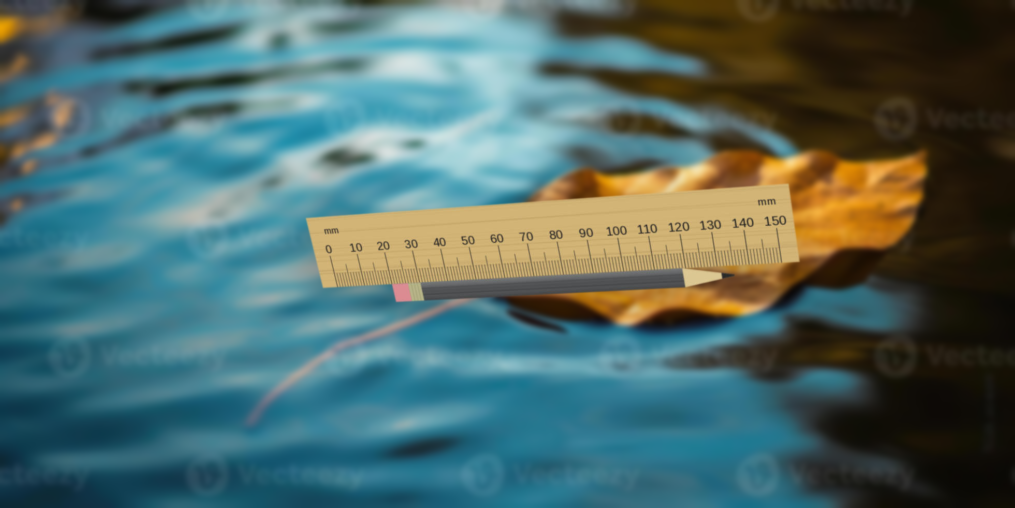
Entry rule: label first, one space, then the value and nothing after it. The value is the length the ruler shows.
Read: 115 mm
